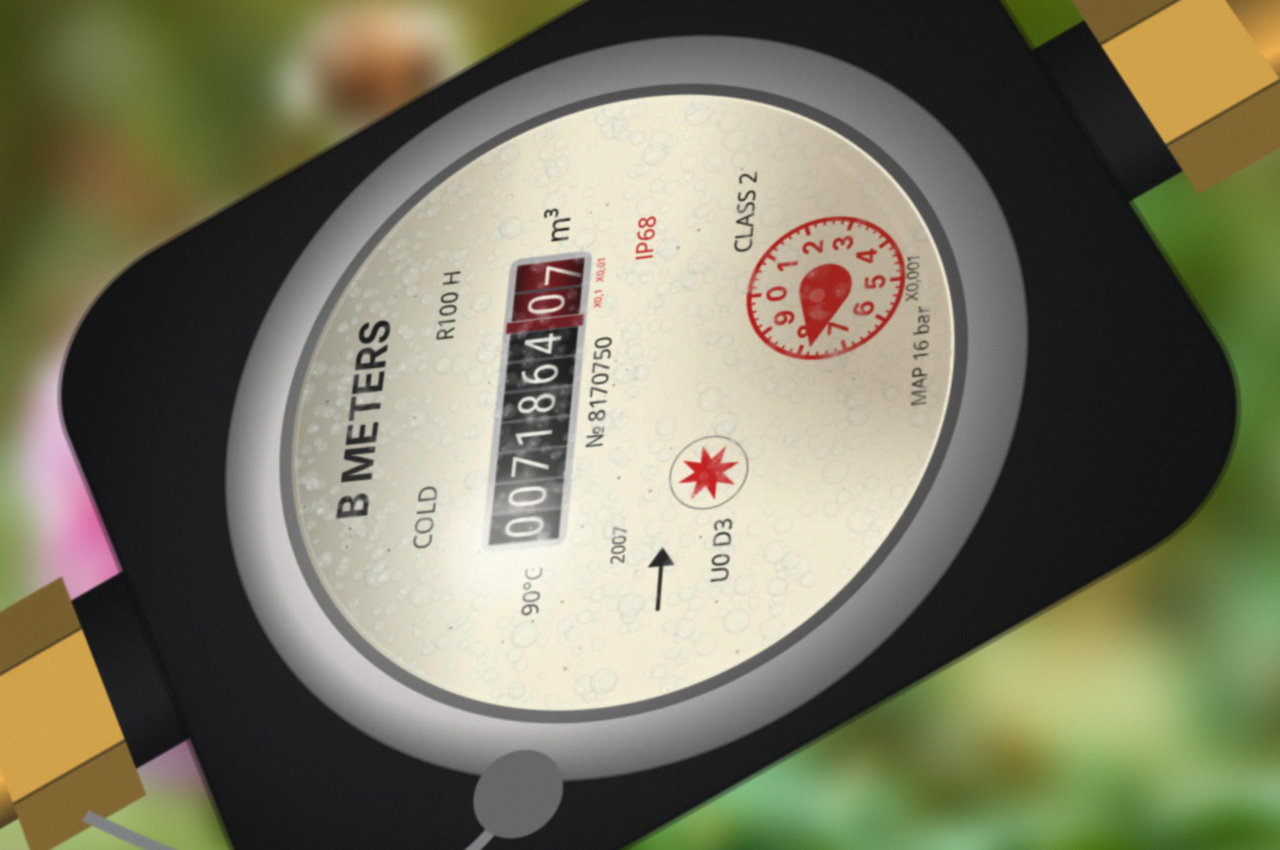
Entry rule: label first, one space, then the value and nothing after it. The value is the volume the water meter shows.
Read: 71864.067 m³
